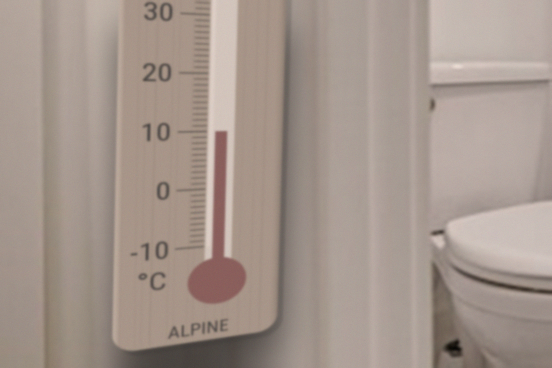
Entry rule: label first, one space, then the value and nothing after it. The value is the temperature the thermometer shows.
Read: 10 °C
